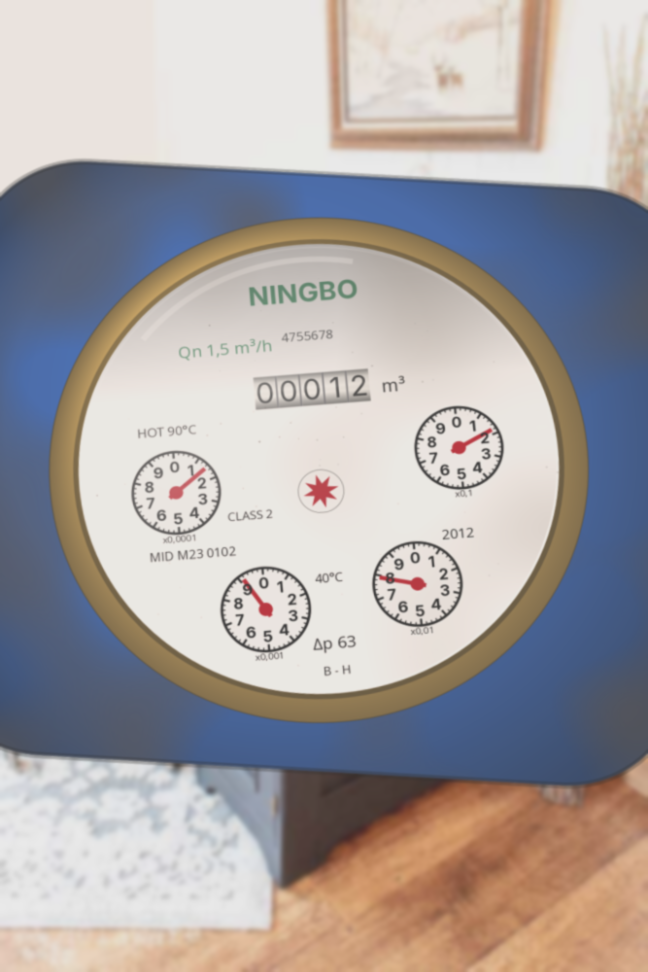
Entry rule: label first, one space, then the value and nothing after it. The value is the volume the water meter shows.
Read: 12.1791 m³
